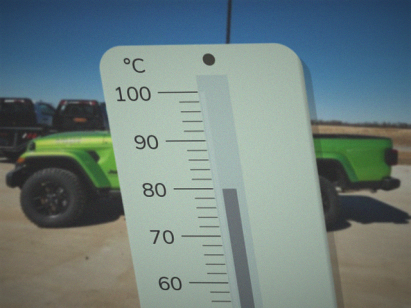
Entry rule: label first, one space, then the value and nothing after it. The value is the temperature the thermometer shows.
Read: 80 °C
